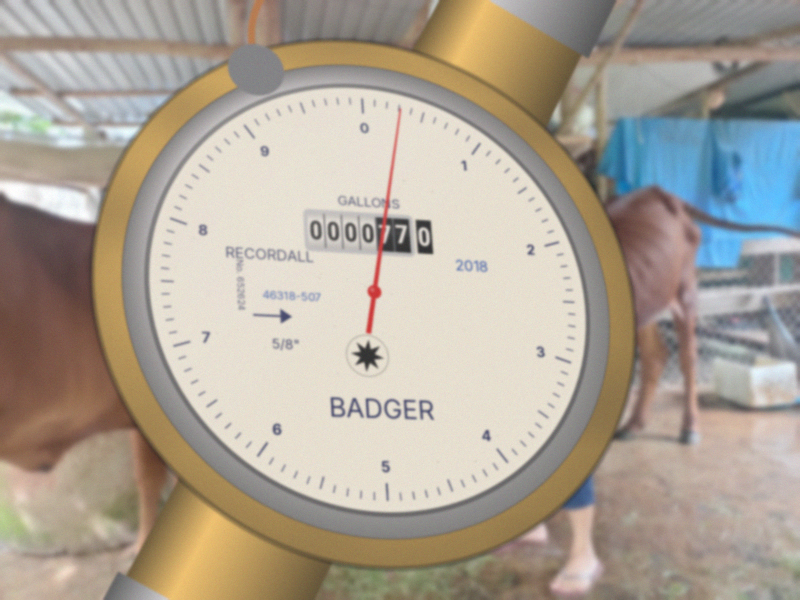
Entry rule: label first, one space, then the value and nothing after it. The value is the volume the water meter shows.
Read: 770.3 gal
